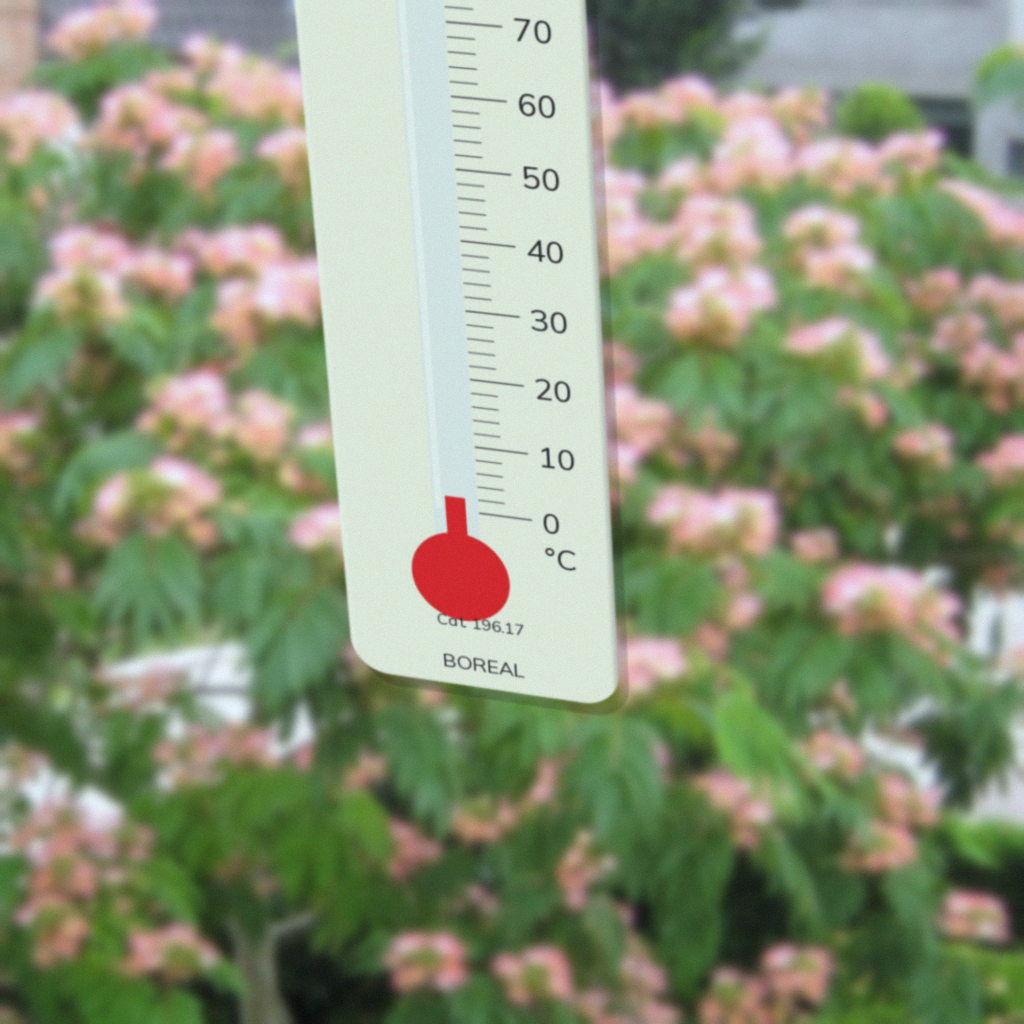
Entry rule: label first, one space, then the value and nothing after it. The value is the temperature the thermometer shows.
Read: 2 °C
